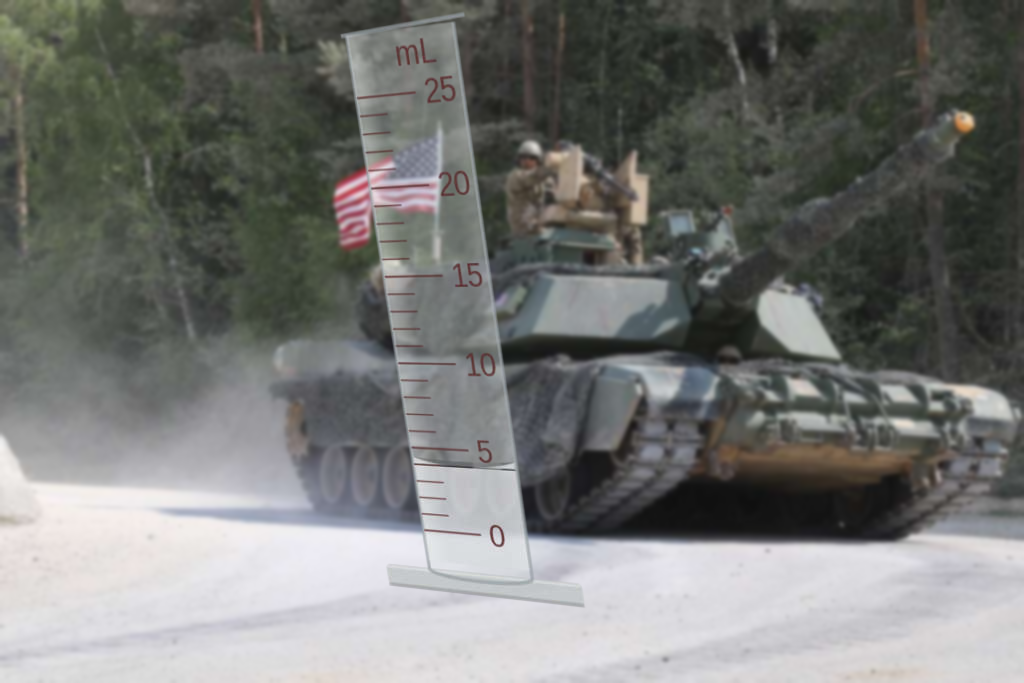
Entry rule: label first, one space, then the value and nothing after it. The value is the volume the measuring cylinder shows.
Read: 4 mL
